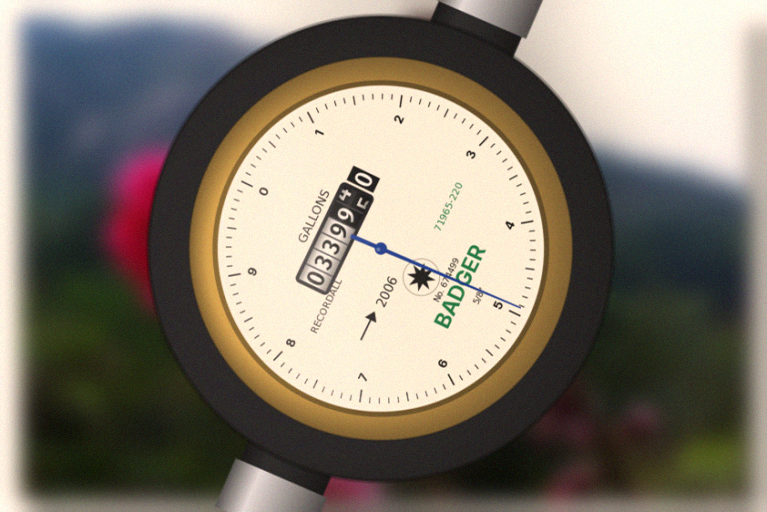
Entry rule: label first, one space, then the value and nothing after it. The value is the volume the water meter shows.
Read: 339944.9 gal
